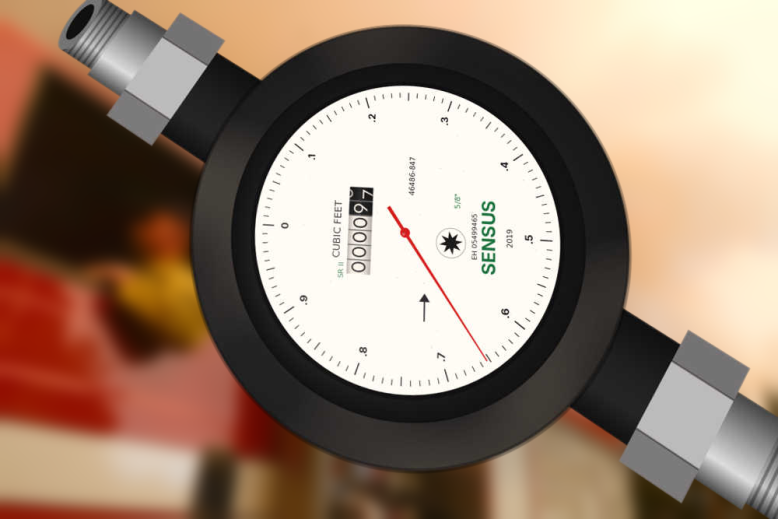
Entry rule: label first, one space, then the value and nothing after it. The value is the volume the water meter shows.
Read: 96.65 ft³
